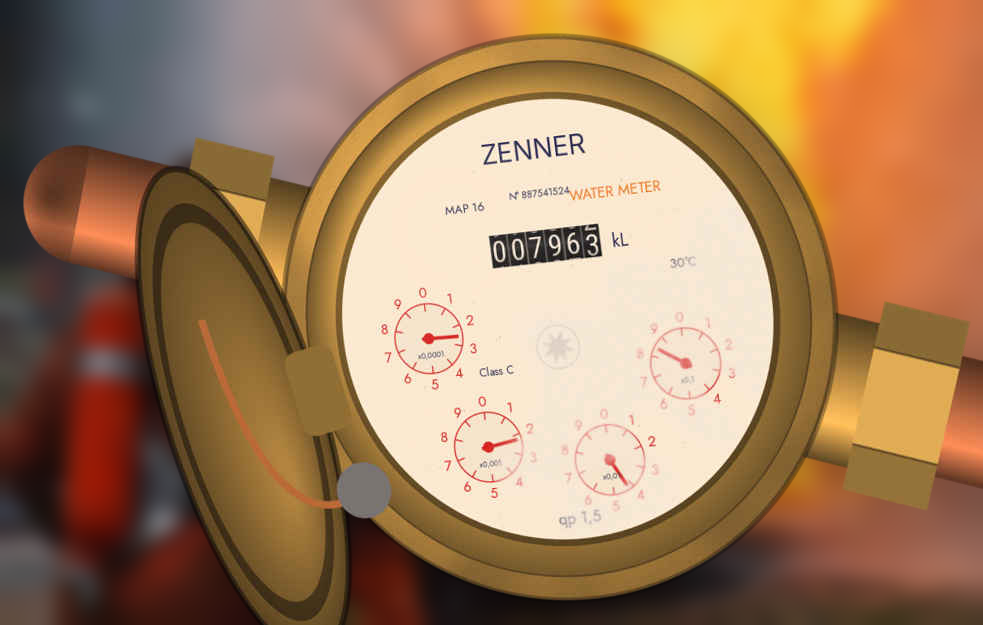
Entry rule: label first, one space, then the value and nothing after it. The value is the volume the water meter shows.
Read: 7962.8422 kL
